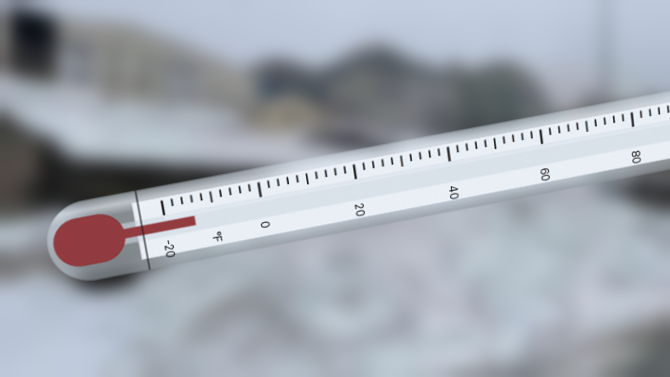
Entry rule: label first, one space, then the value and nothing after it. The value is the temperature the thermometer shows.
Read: -14 °F
